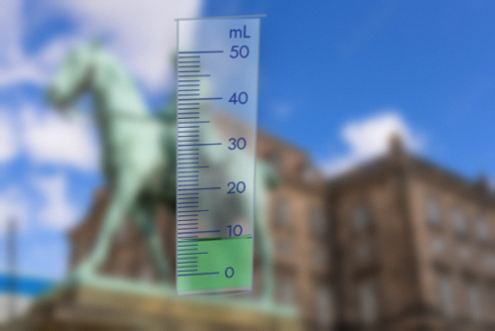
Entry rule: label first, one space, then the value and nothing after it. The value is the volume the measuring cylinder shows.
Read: 8 mL
